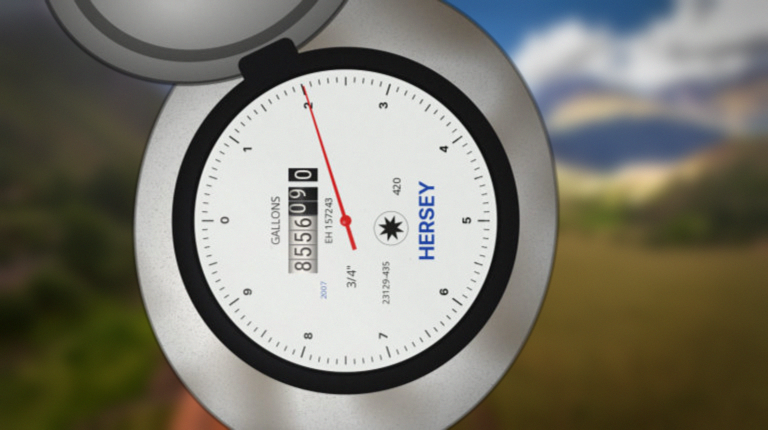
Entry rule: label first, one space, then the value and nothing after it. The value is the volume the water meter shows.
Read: 8556092.0 gal
